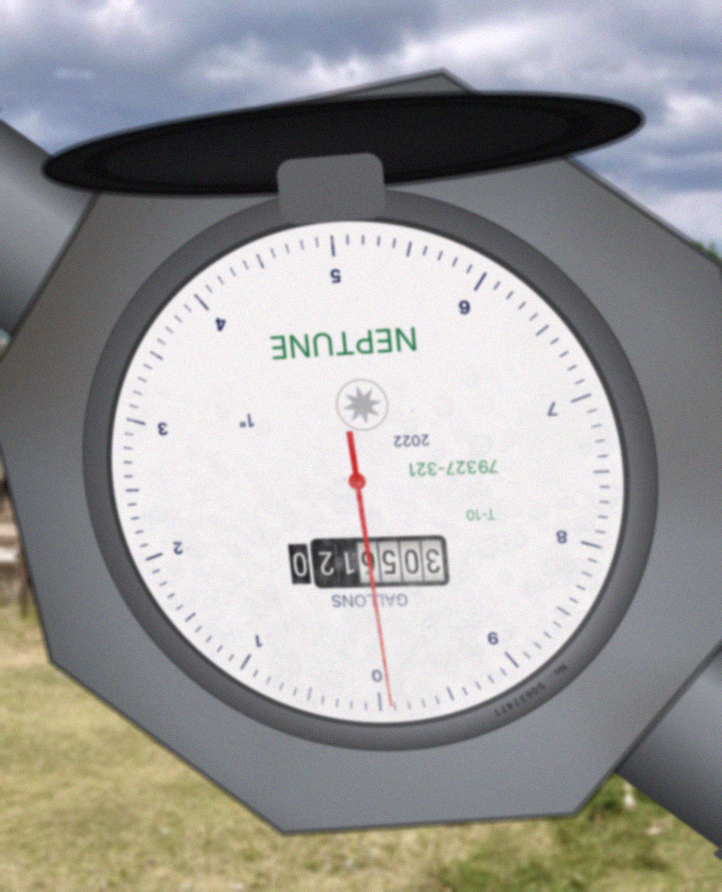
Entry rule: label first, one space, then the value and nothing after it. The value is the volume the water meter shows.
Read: 3056119.9 gal
